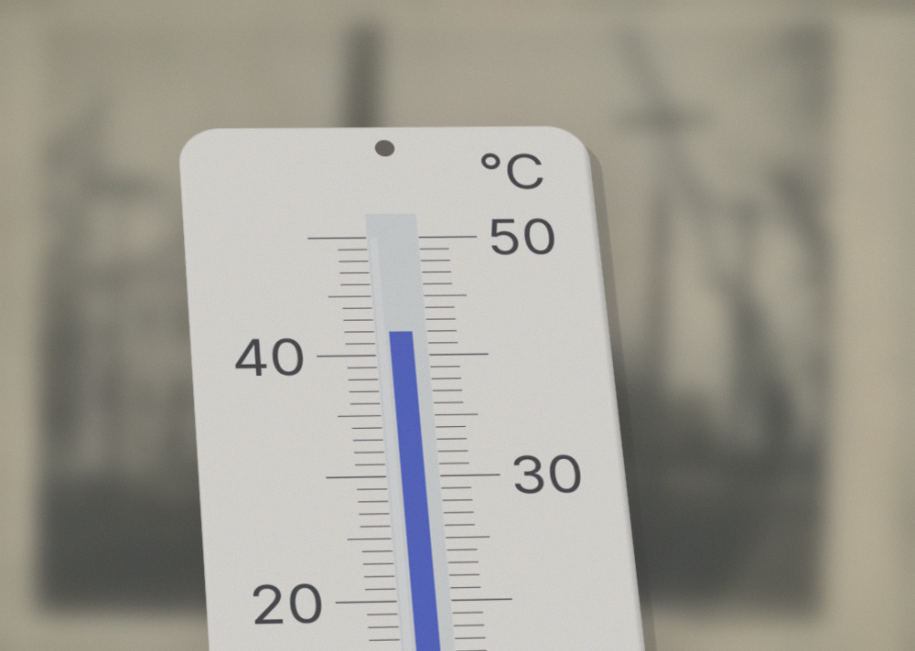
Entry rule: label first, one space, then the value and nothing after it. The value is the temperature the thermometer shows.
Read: 42 °C
